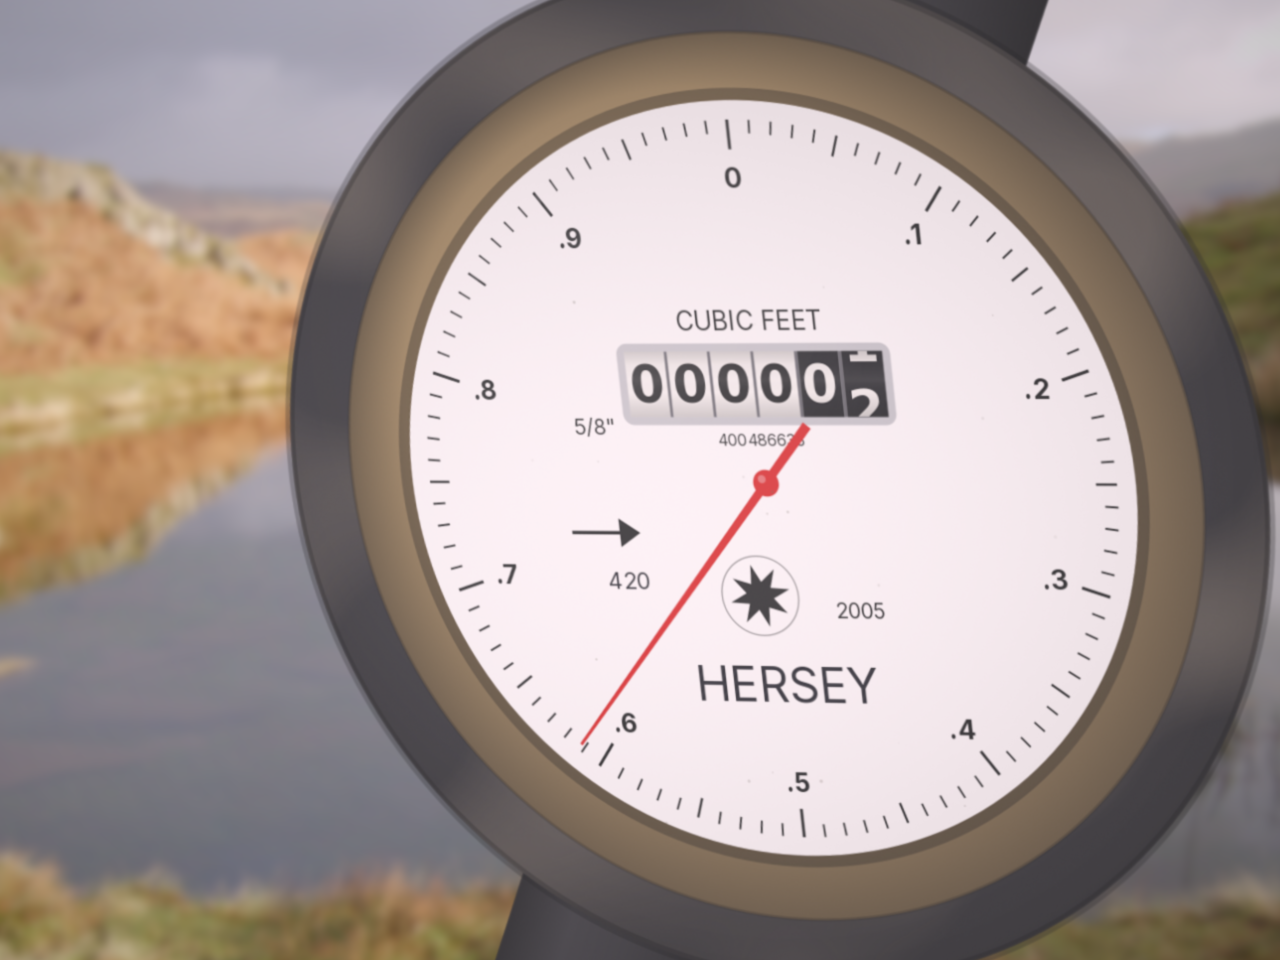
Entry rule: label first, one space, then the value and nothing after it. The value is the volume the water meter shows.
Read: 1.61 ft³
